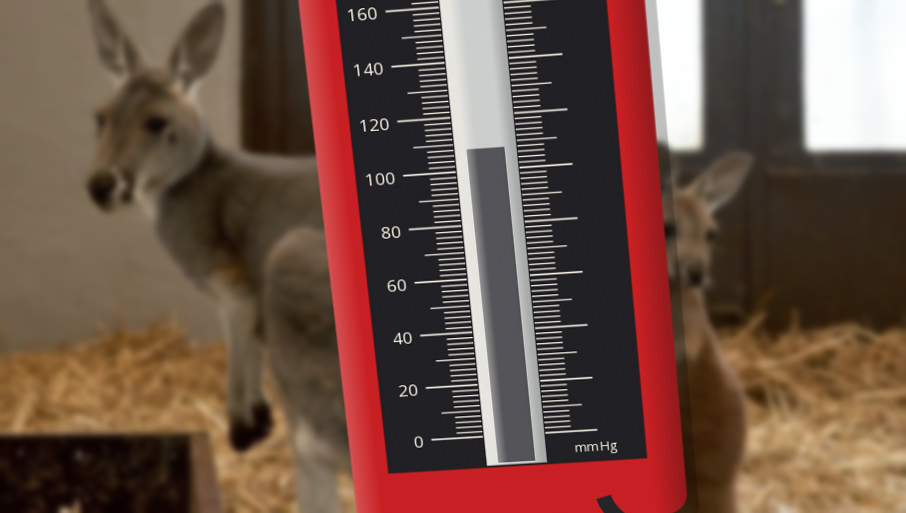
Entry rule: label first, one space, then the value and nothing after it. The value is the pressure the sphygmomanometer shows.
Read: 108 mmHg
